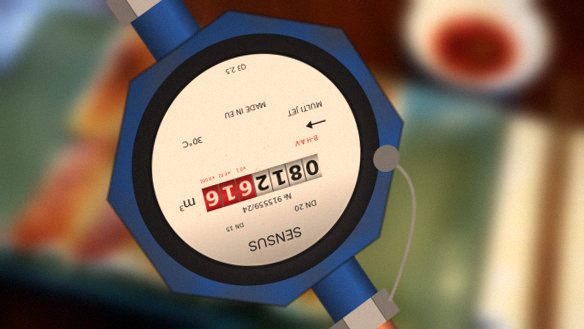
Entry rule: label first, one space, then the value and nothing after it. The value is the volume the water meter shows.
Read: 812.616 m³
